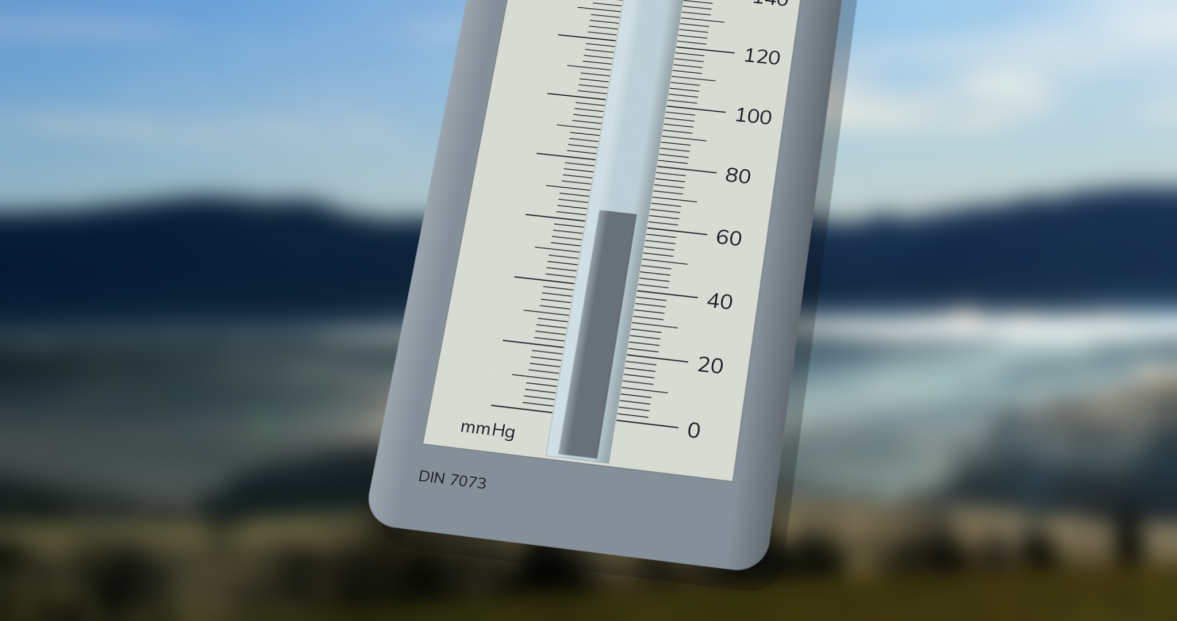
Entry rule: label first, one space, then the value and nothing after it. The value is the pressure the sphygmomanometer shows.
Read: 64 mmHg
